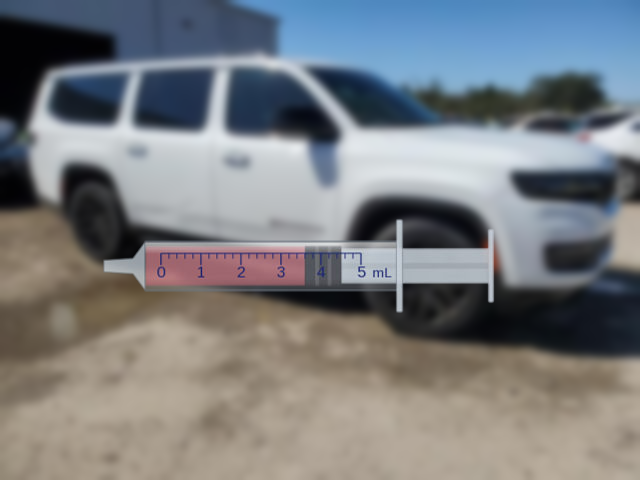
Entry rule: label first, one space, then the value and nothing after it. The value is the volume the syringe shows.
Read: 3.6 mL
